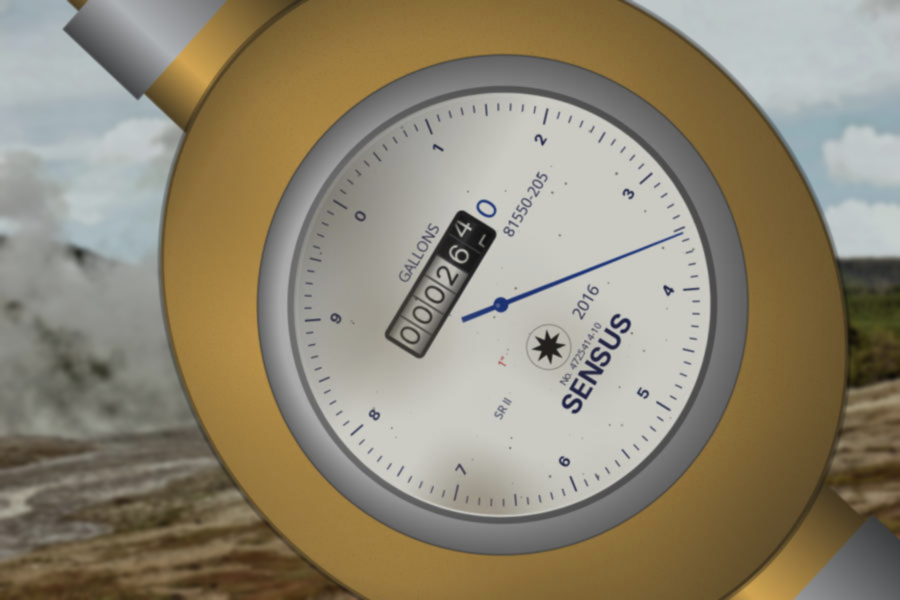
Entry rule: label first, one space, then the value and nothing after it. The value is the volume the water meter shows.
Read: 2643.5 gal
